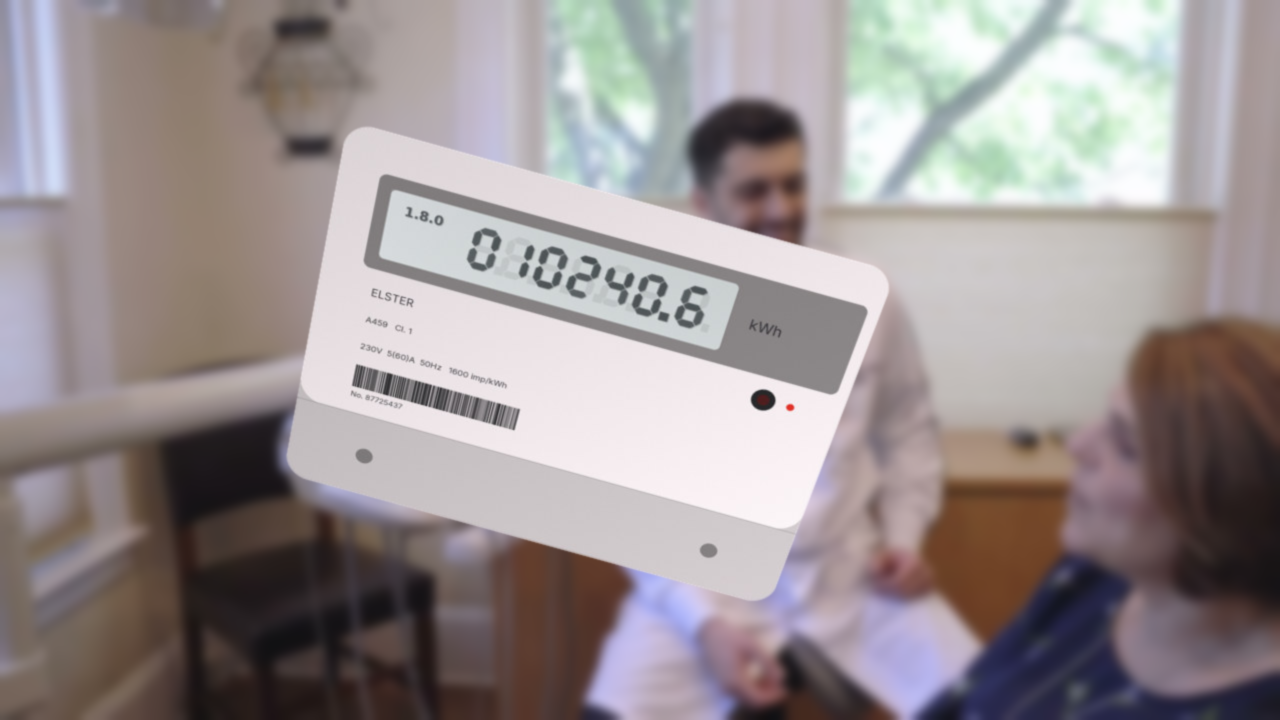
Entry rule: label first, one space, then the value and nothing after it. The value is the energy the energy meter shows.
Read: 10240.6 kWh
